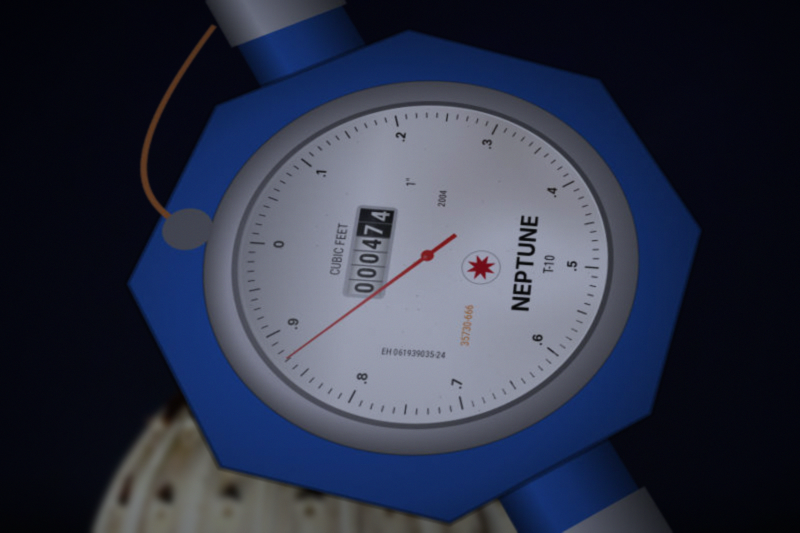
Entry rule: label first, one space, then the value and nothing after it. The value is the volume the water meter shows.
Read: 473.87 ft³
